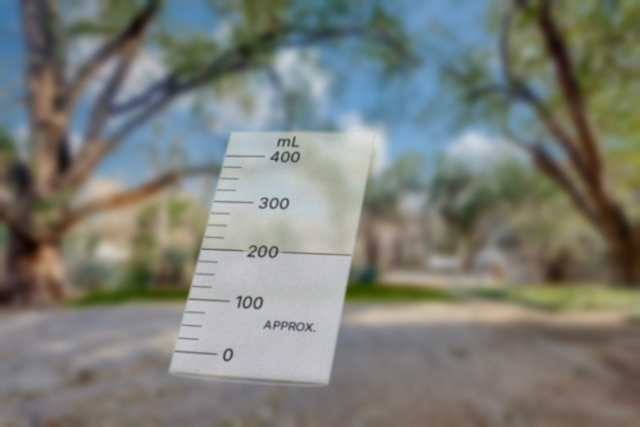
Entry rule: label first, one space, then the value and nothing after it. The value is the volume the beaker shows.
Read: 200 mL
